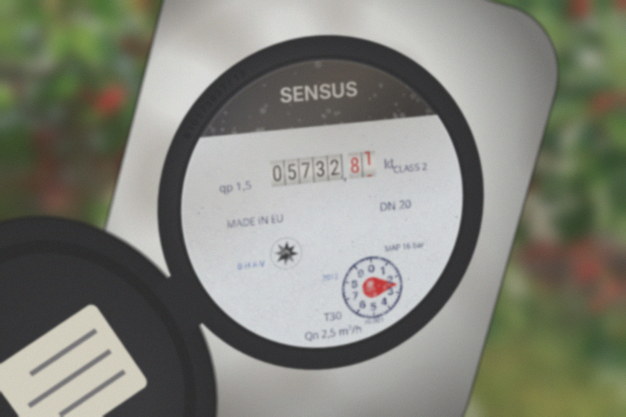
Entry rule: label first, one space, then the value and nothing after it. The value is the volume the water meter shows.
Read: 5732.812 kL
